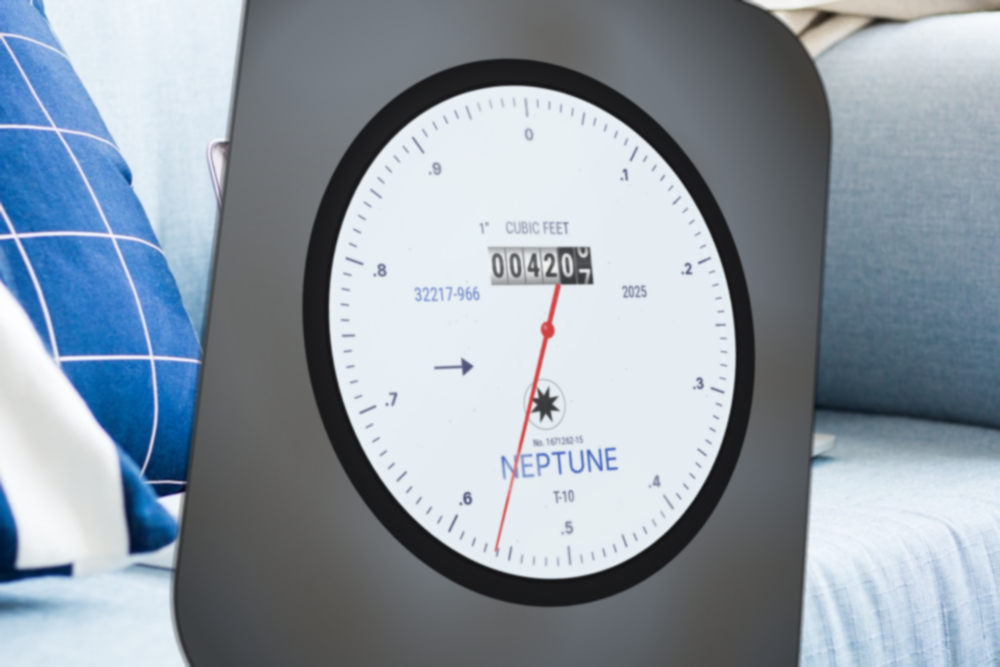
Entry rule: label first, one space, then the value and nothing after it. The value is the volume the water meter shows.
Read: 4206.56 ft³
